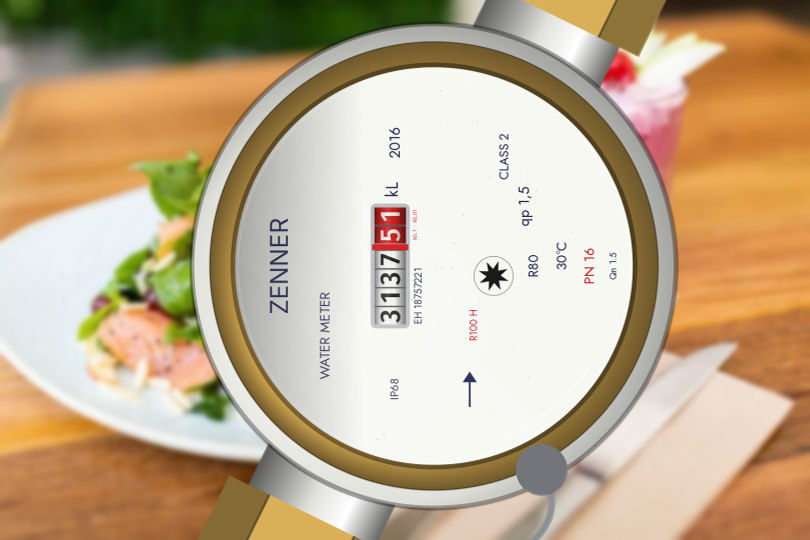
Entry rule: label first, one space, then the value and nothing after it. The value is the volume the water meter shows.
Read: 3137.51 kL
